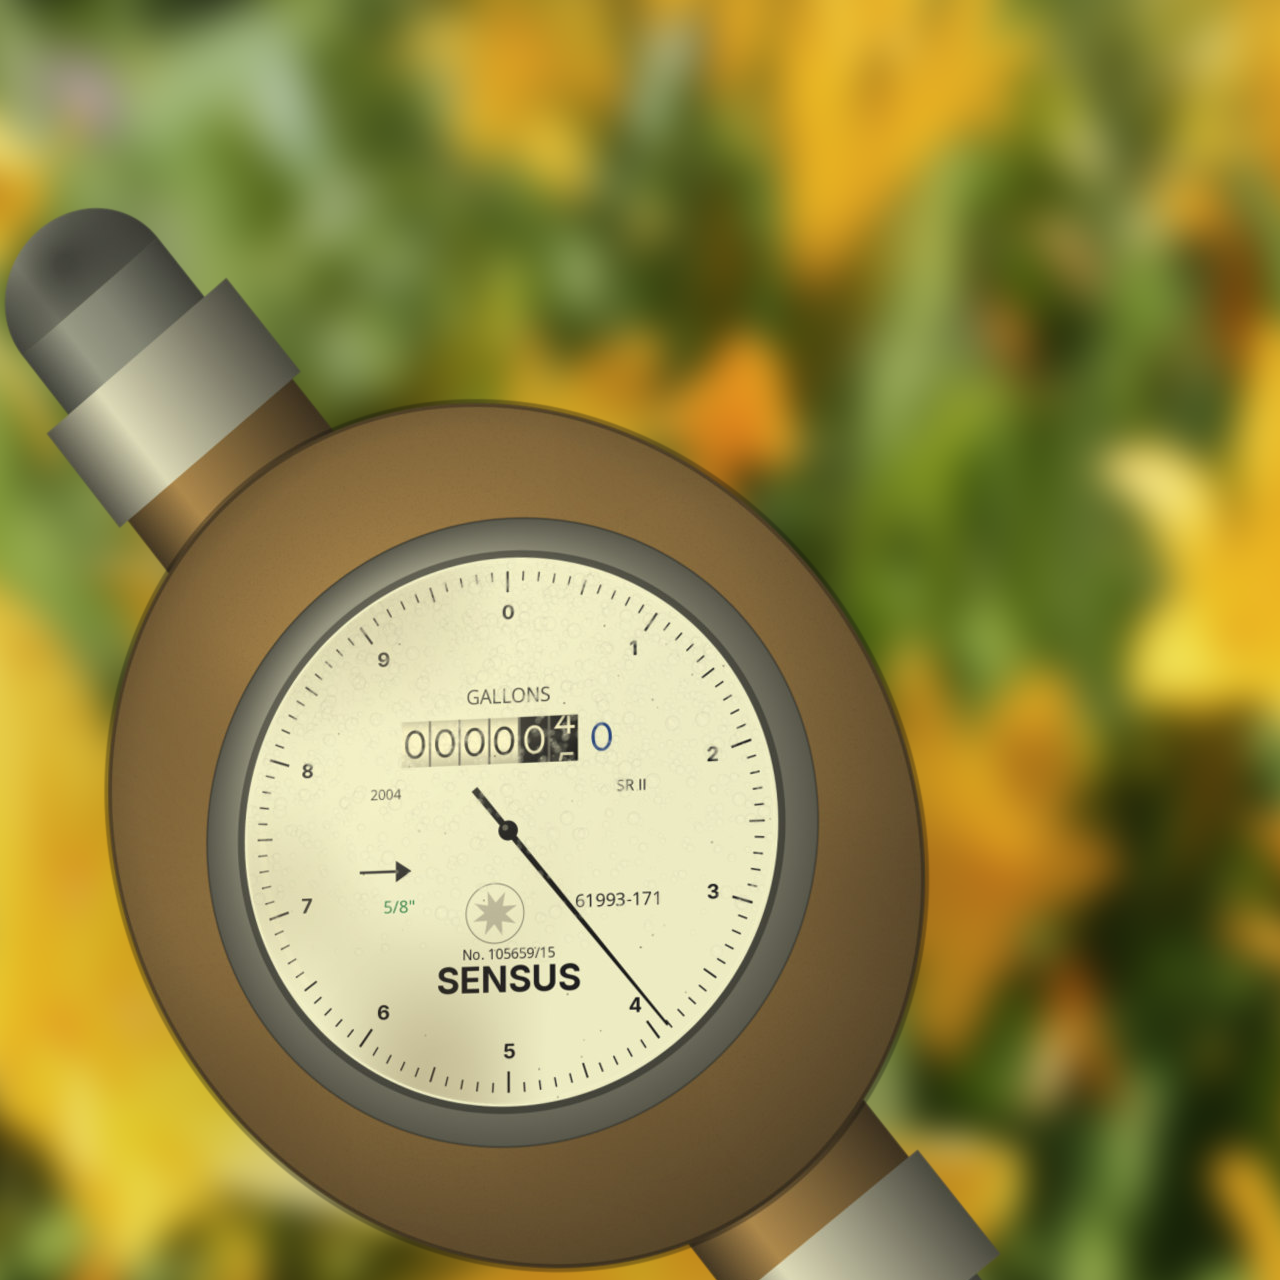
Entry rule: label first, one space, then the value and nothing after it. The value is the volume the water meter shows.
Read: 43.9 gal
